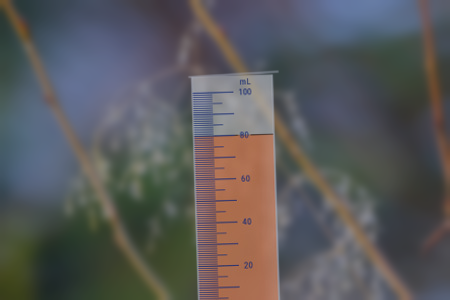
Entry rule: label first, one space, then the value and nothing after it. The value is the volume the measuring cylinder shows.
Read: 80 mL
